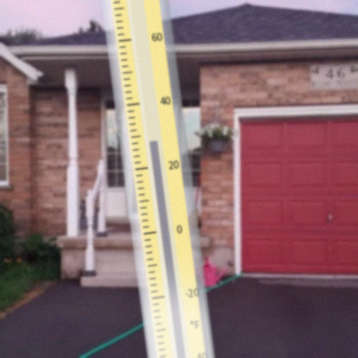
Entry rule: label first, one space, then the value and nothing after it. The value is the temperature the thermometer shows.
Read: 28 °F
